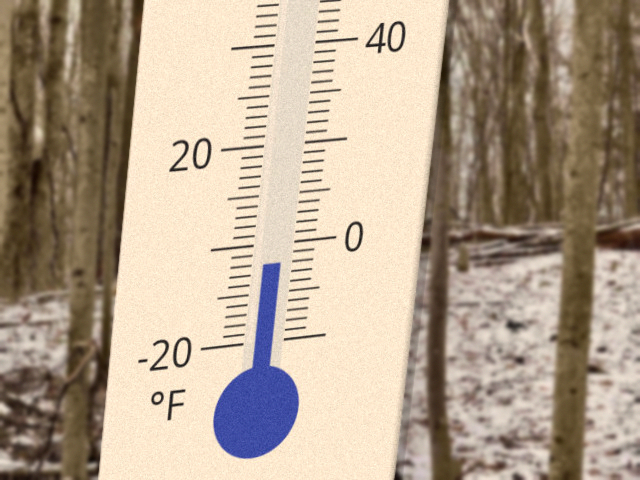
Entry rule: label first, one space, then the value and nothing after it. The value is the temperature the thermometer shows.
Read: -4 °F
